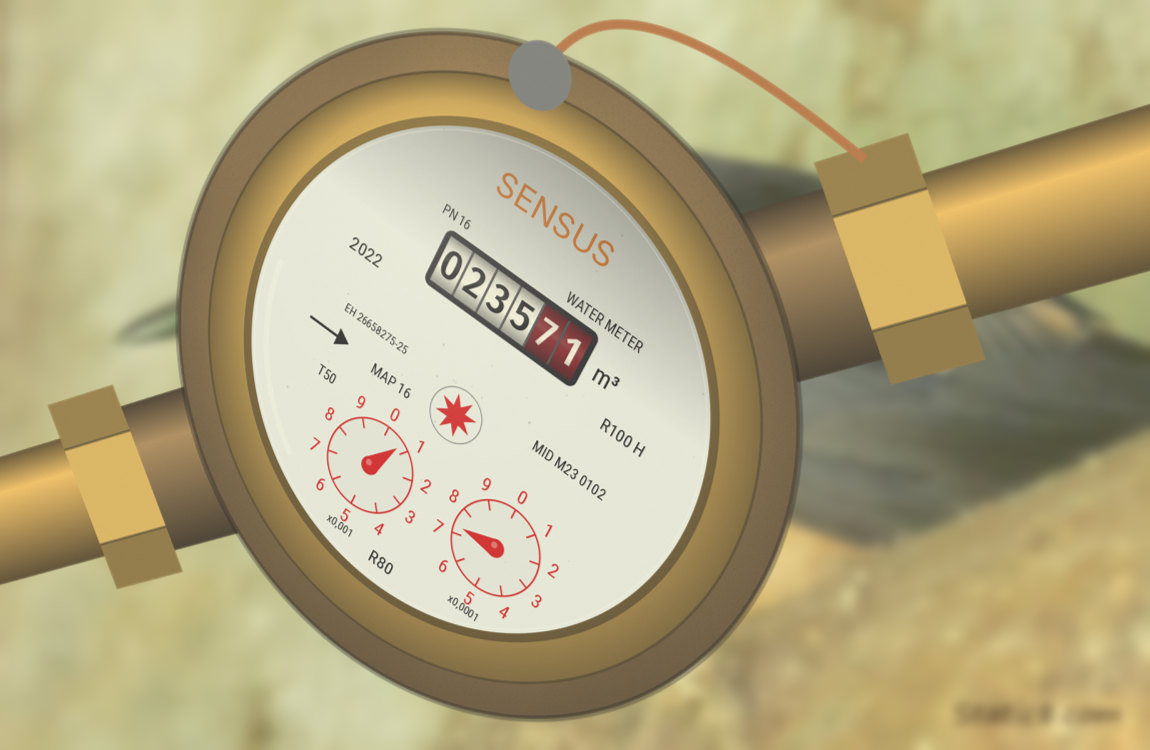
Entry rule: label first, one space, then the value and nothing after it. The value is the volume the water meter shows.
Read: 235.7107 m³
